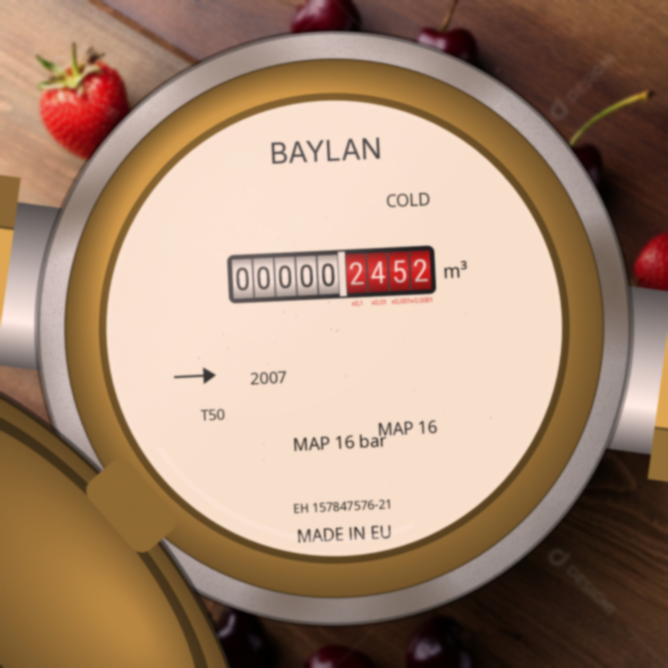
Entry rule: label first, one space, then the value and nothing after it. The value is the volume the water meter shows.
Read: 0.2452 m³
